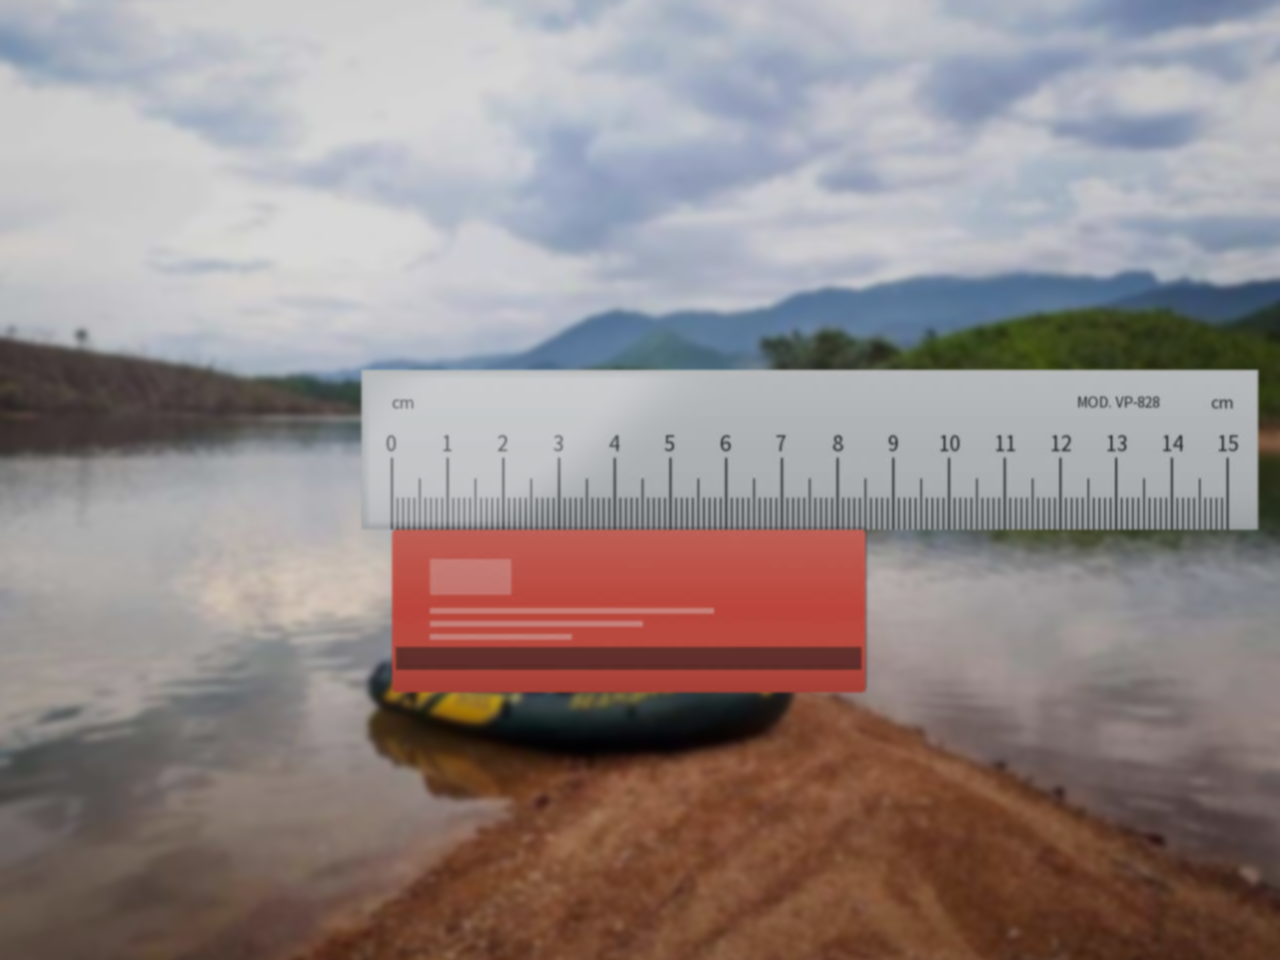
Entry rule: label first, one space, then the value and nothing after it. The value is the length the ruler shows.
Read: 8.5 cm
